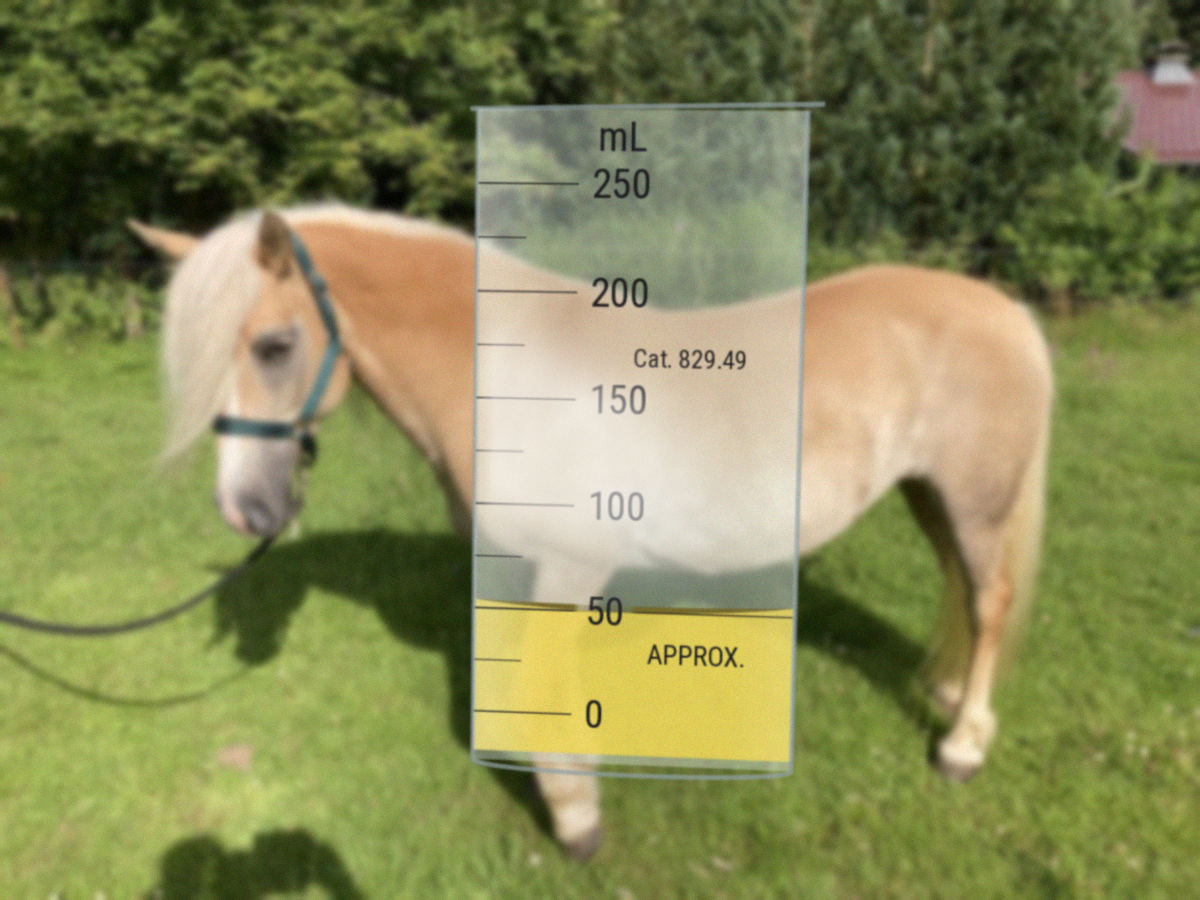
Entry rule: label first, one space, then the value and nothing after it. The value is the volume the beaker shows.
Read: 50 mL
